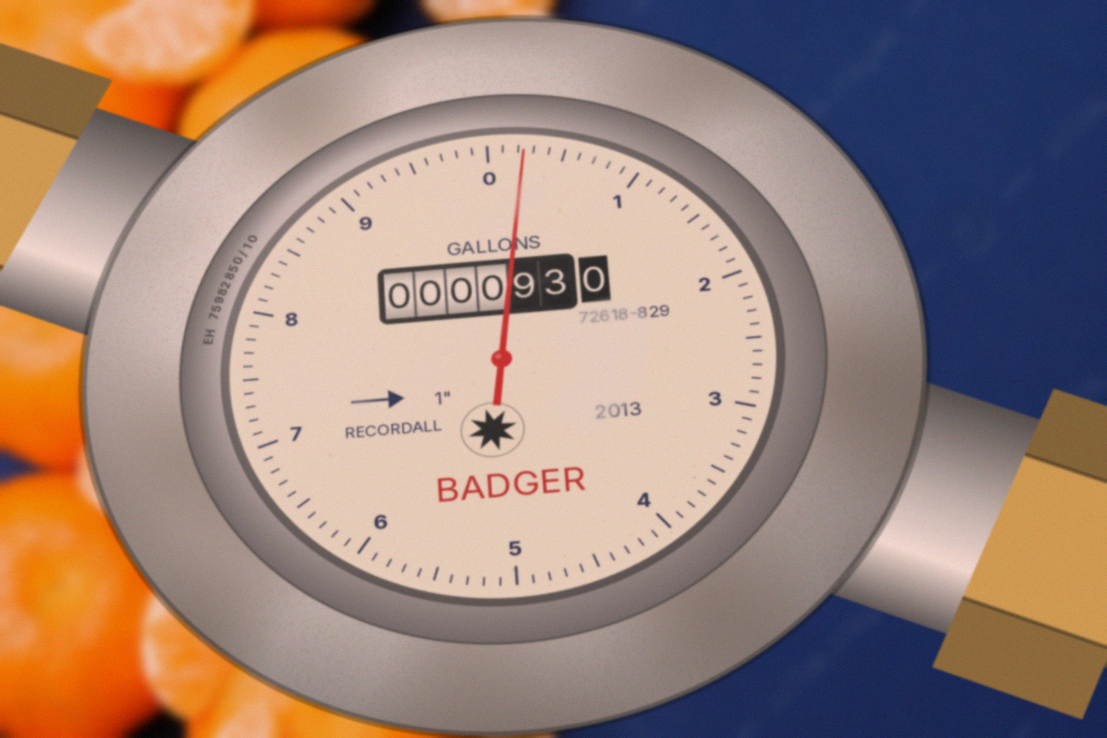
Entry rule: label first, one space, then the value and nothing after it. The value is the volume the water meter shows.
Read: 930.2 gal
